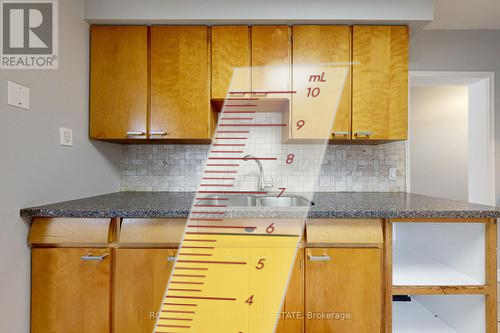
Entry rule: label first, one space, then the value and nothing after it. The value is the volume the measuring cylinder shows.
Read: 5.8 mL
